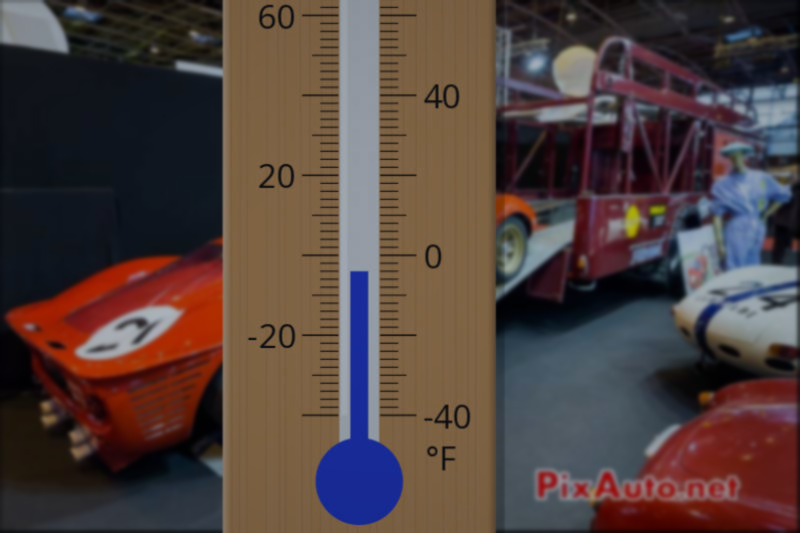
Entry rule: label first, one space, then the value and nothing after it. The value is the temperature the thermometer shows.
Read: -4 °F
